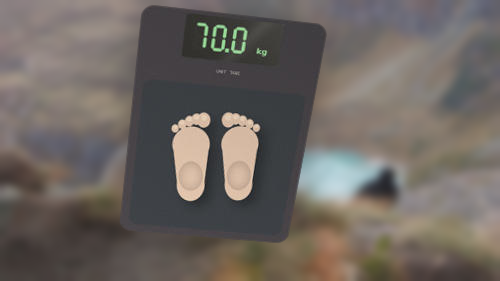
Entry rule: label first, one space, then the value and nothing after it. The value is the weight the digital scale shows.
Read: 70.0 kg
